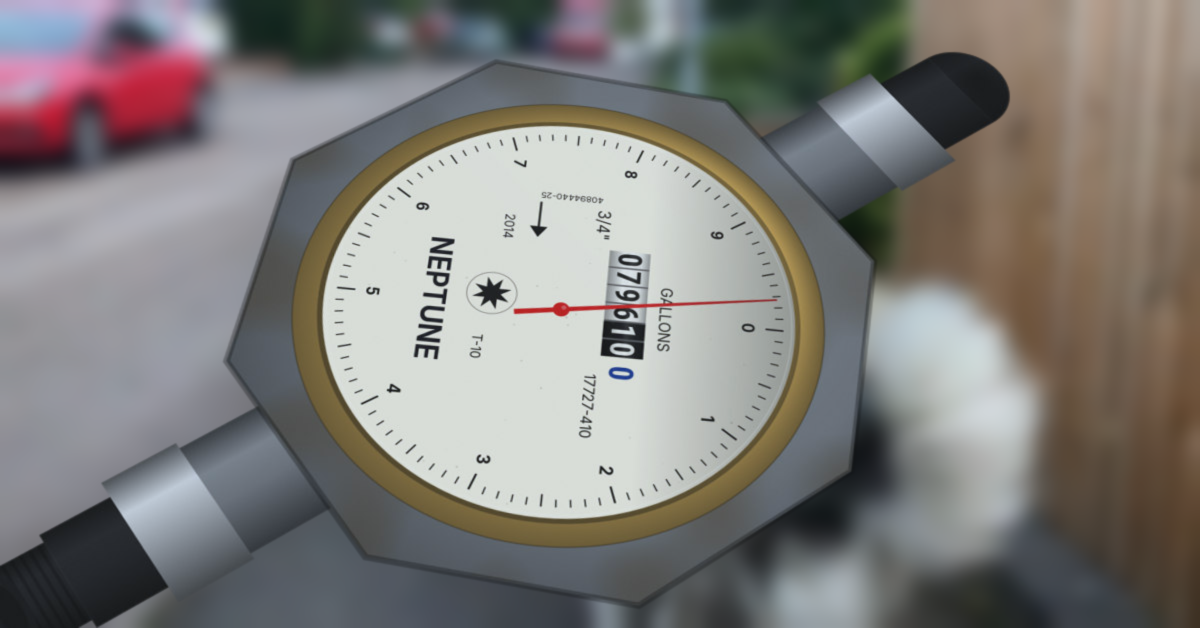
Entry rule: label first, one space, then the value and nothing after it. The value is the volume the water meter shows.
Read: 796099.7 gal
